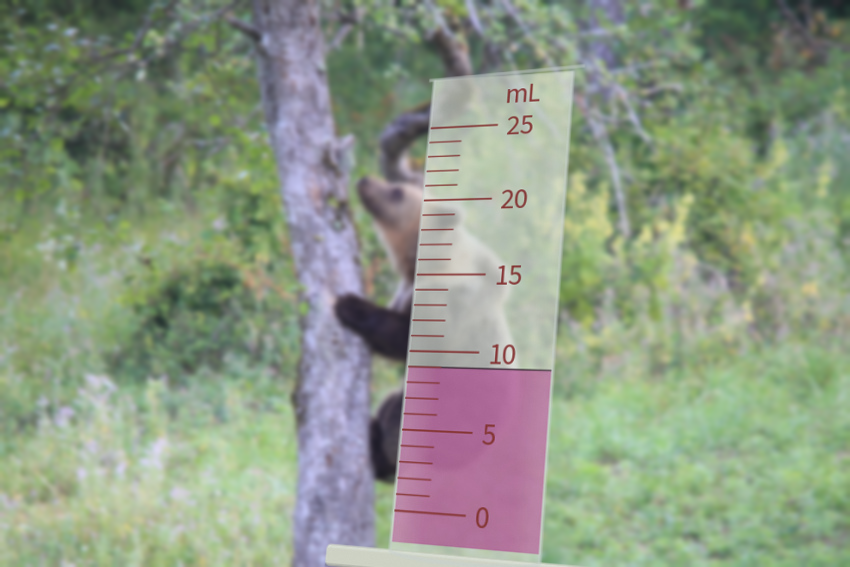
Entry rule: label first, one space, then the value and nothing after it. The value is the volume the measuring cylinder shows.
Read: 9 mL
